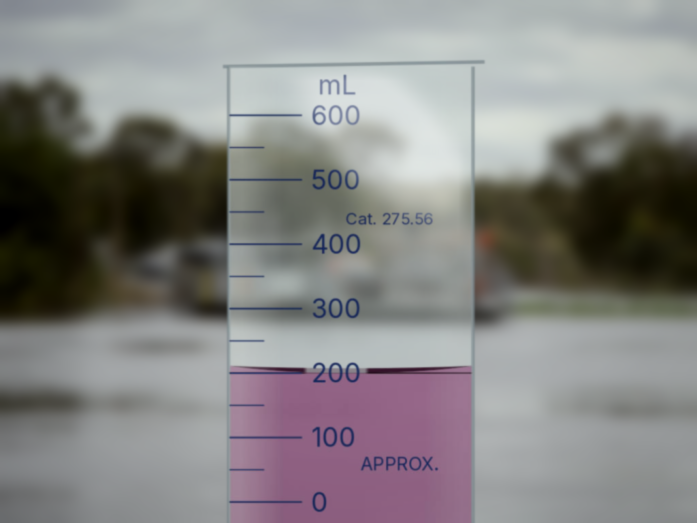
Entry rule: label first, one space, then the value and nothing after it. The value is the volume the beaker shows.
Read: 200 mL
